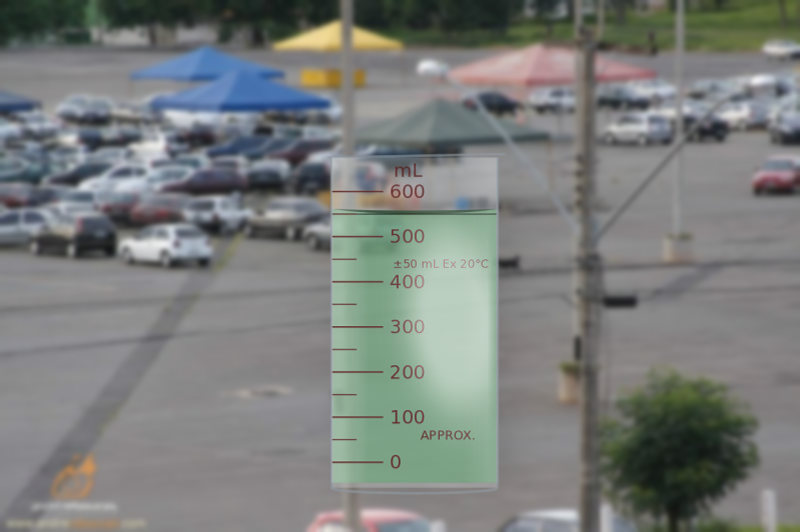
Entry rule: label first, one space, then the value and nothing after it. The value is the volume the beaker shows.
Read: 550 mL
